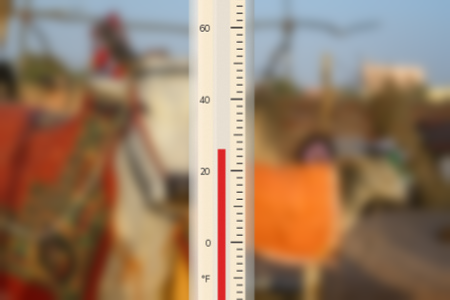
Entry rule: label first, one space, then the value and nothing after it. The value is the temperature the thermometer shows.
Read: 26 °F
